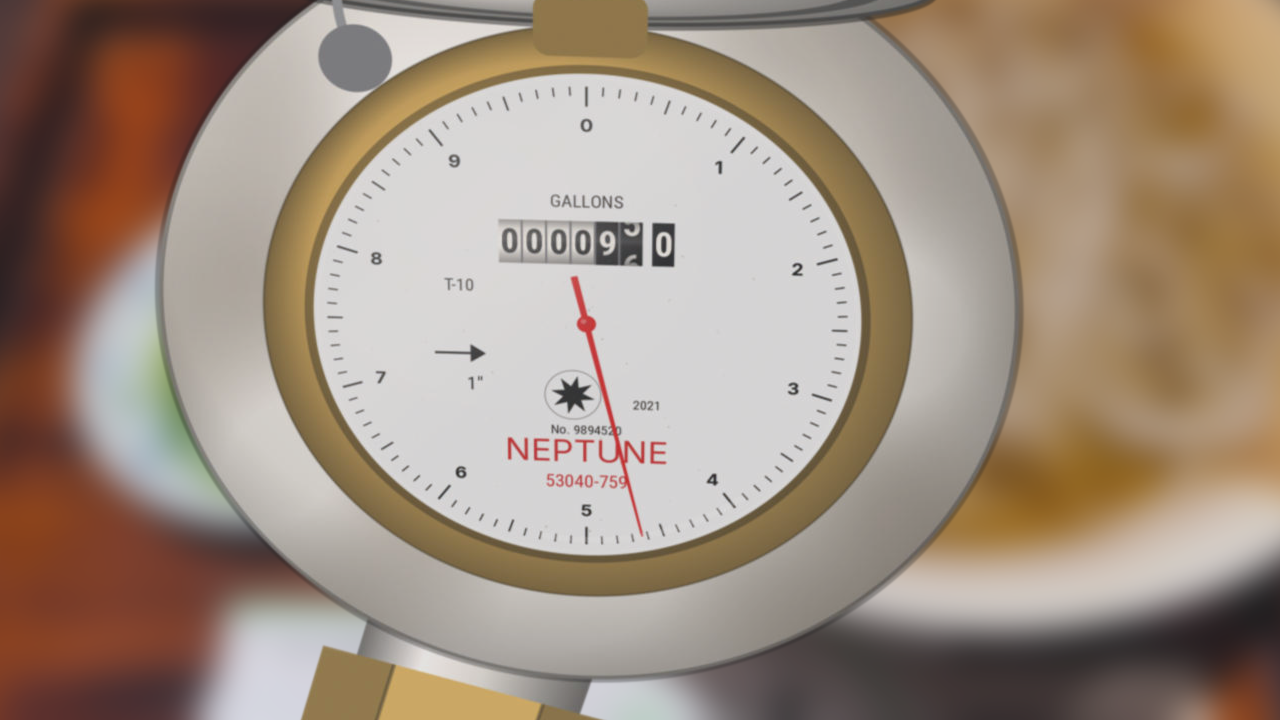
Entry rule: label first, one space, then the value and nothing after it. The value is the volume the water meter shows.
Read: 954.6 gal
